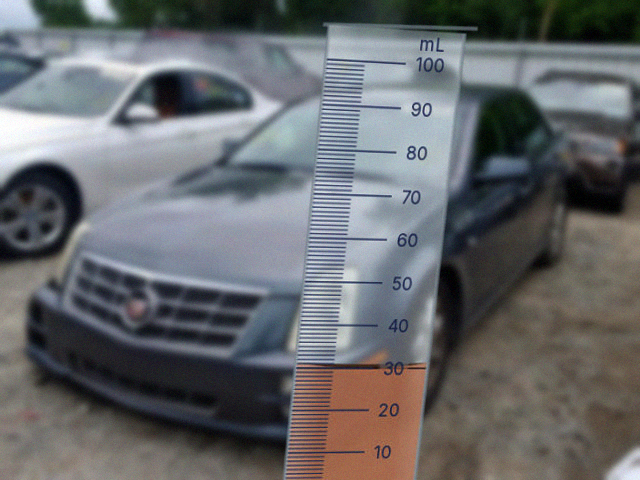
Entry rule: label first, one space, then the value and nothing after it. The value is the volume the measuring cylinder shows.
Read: 30 mL
